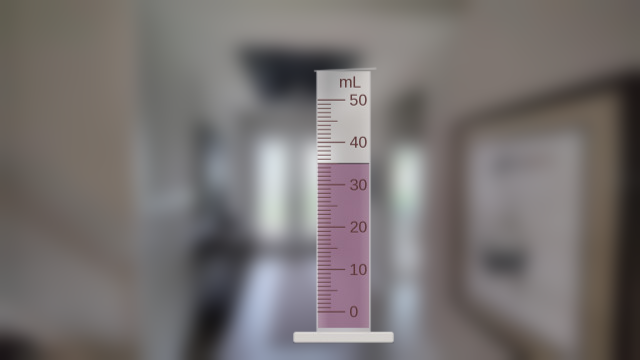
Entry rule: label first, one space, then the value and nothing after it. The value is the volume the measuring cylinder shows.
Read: 35 mL
